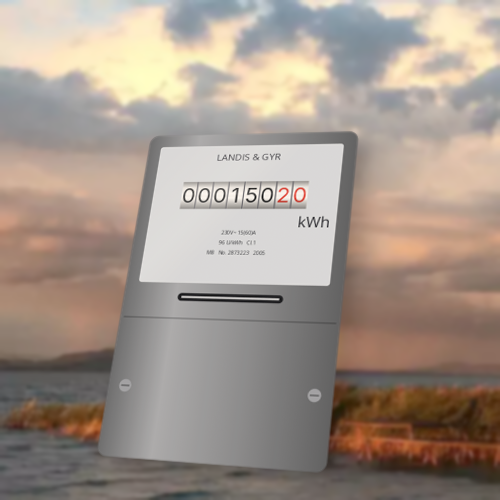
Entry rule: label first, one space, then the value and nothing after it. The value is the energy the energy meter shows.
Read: 150.20 kWh
